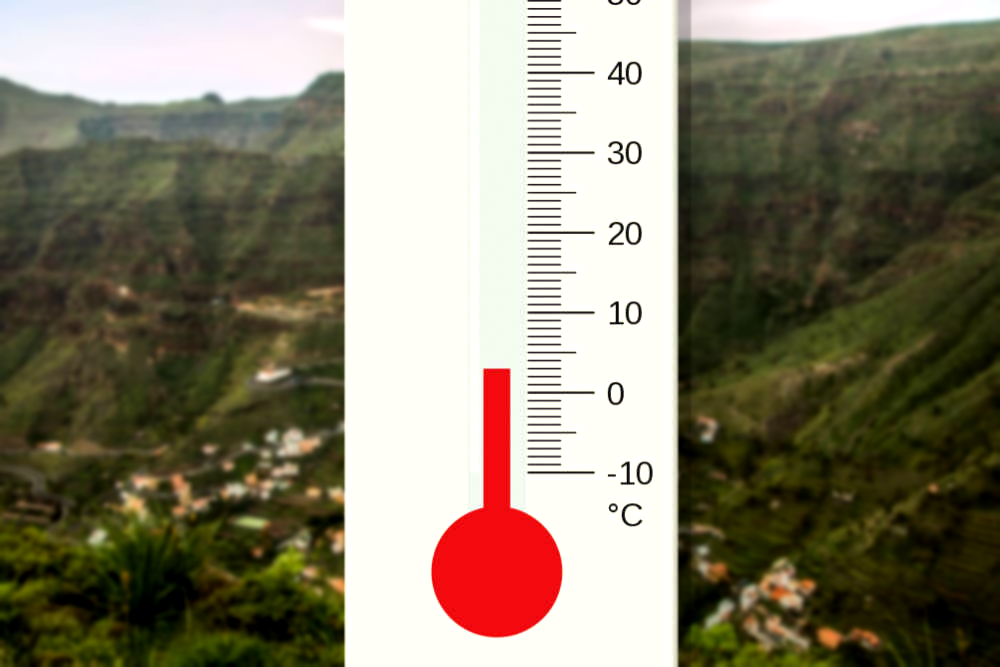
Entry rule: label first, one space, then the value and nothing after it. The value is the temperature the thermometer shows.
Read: 3 °C
